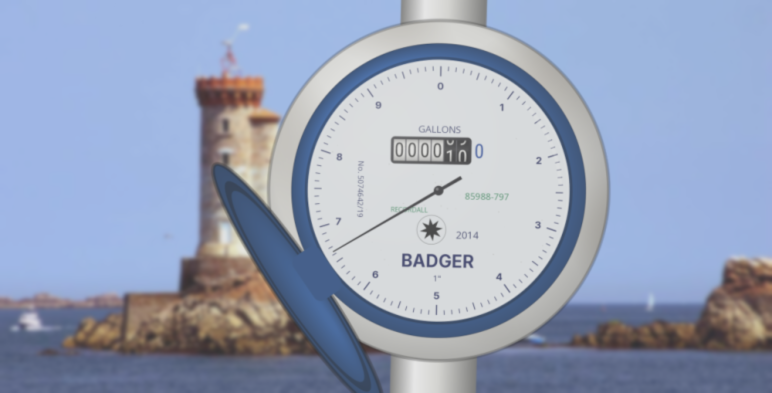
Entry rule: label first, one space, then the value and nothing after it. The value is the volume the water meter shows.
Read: 96.6 gal
